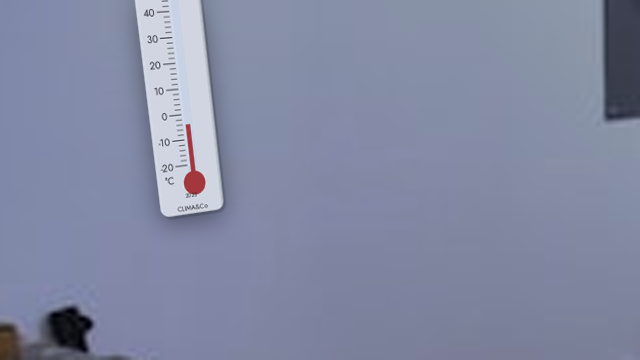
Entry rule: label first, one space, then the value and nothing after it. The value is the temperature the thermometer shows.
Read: -4 °C
